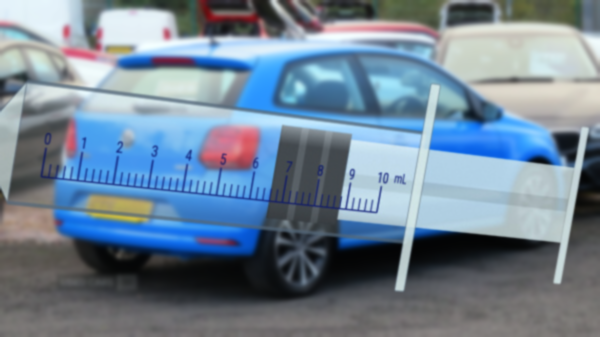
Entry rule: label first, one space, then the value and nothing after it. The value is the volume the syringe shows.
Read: 6.6 mL
